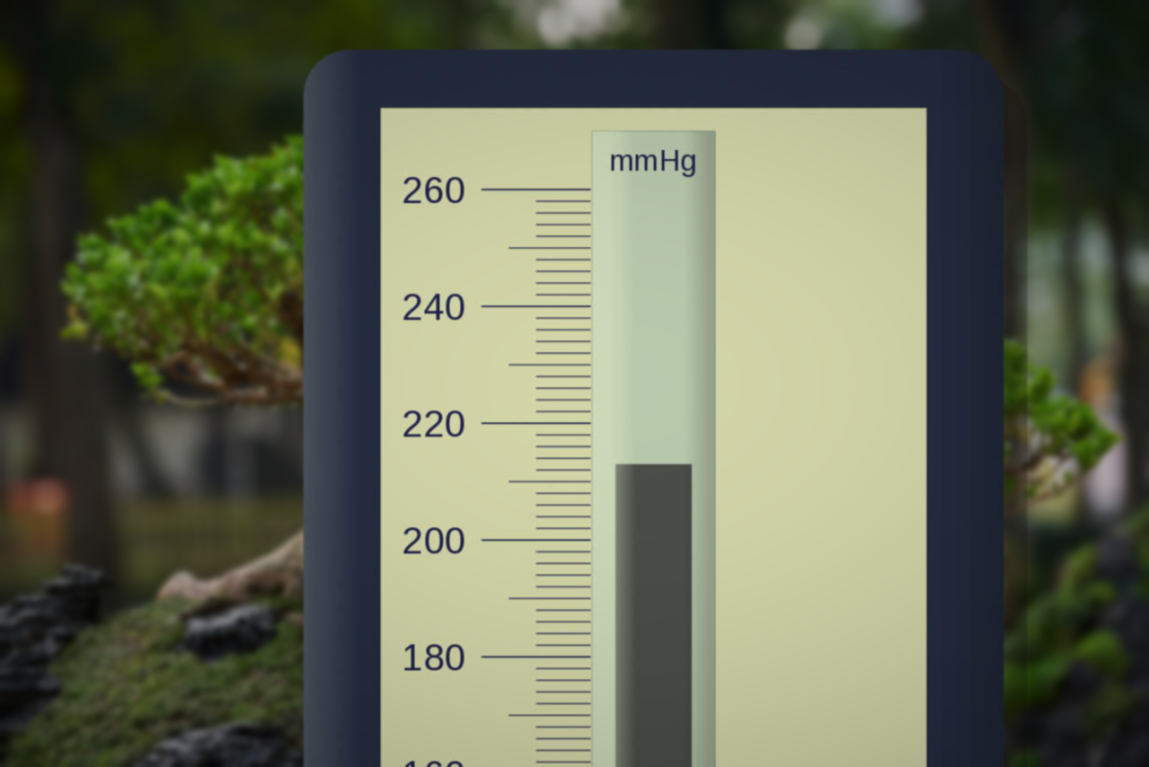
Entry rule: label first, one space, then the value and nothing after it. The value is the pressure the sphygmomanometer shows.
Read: 213 mmHg
